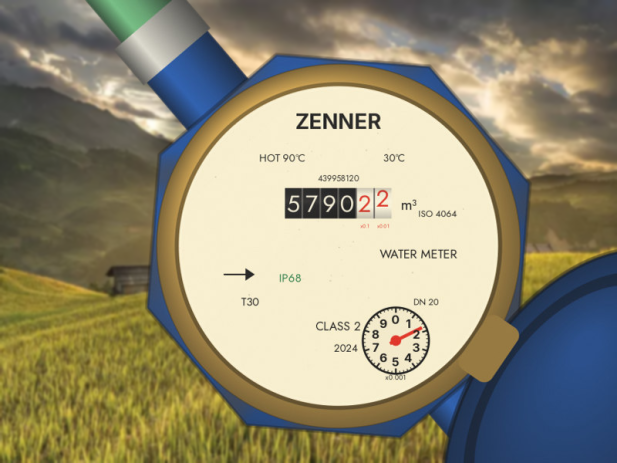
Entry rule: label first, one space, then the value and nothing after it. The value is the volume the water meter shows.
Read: 5790.221 m³
